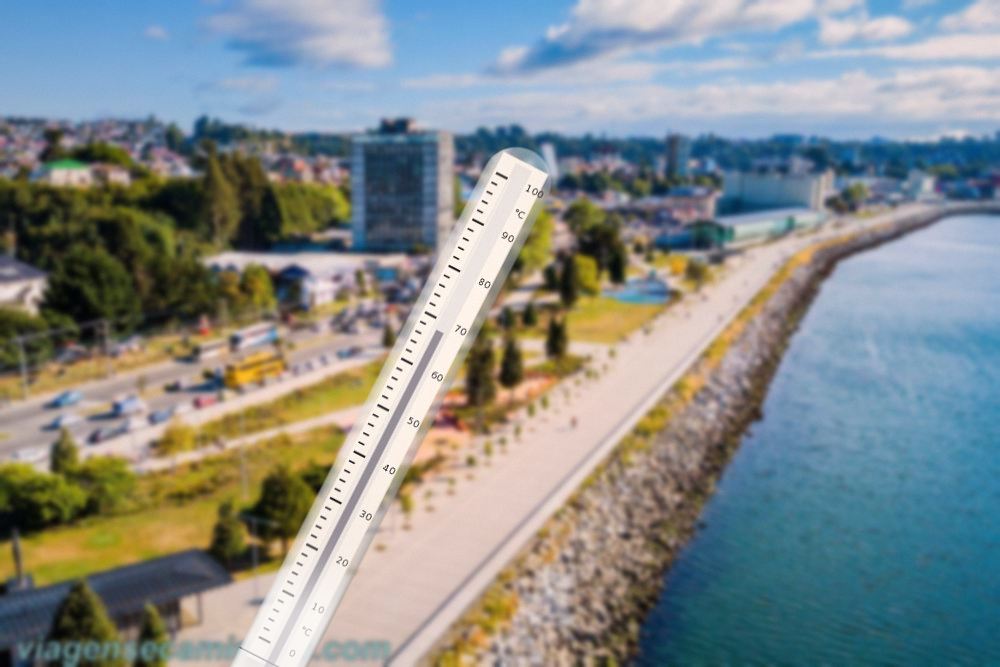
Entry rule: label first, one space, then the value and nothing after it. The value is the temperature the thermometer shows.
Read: 68 °C
